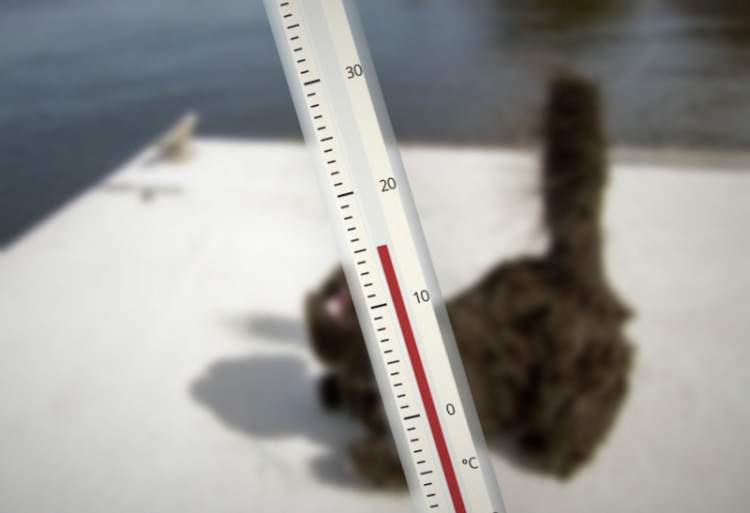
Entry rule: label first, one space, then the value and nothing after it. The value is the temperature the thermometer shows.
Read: 15 °C
